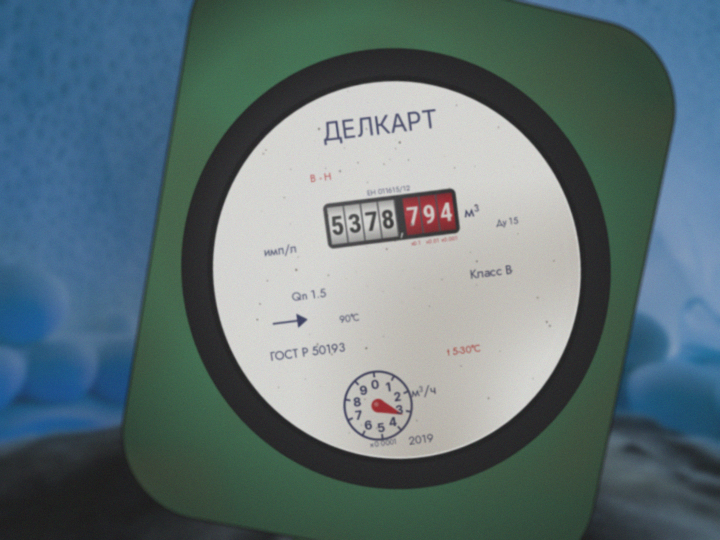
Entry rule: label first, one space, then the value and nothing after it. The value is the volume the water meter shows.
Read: 5378.7943 m³
